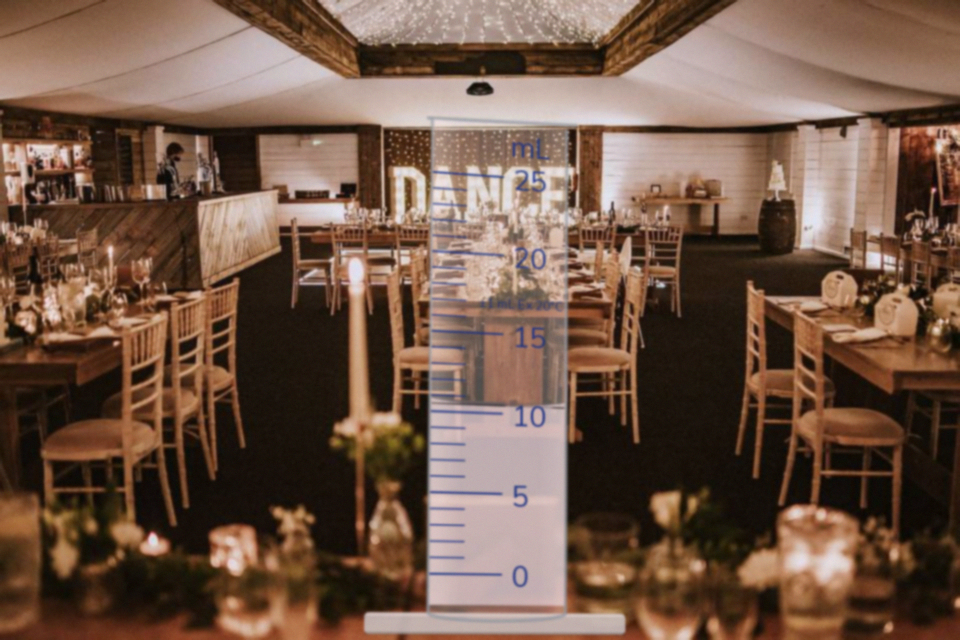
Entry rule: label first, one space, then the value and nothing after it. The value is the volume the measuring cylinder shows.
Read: 10.5 mL
